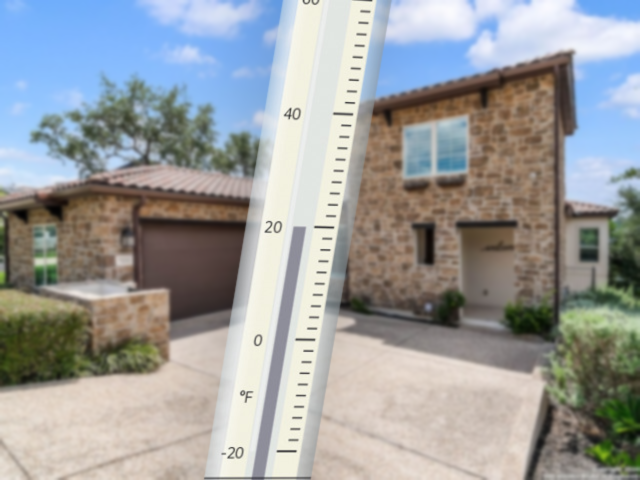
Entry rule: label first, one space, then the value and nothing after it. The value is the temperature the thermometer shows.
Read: 20 °F
